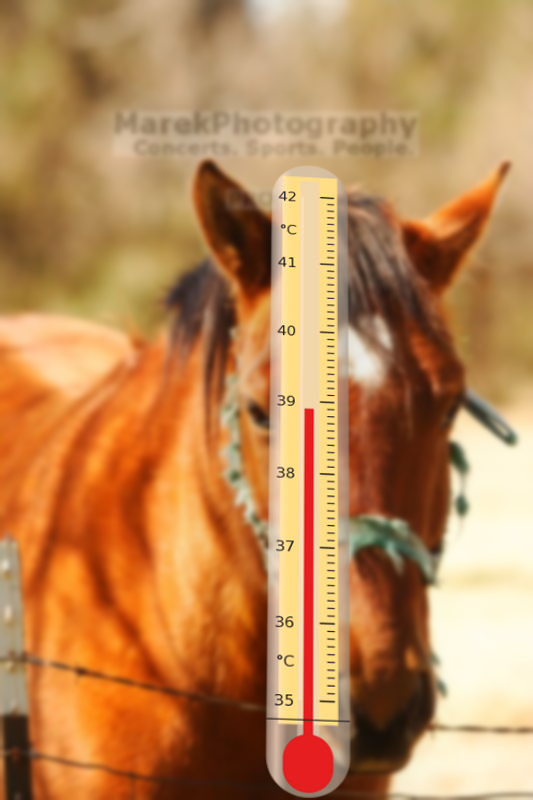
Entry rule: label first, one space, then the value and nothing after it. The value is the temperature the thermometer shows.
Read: 38.9 °C
